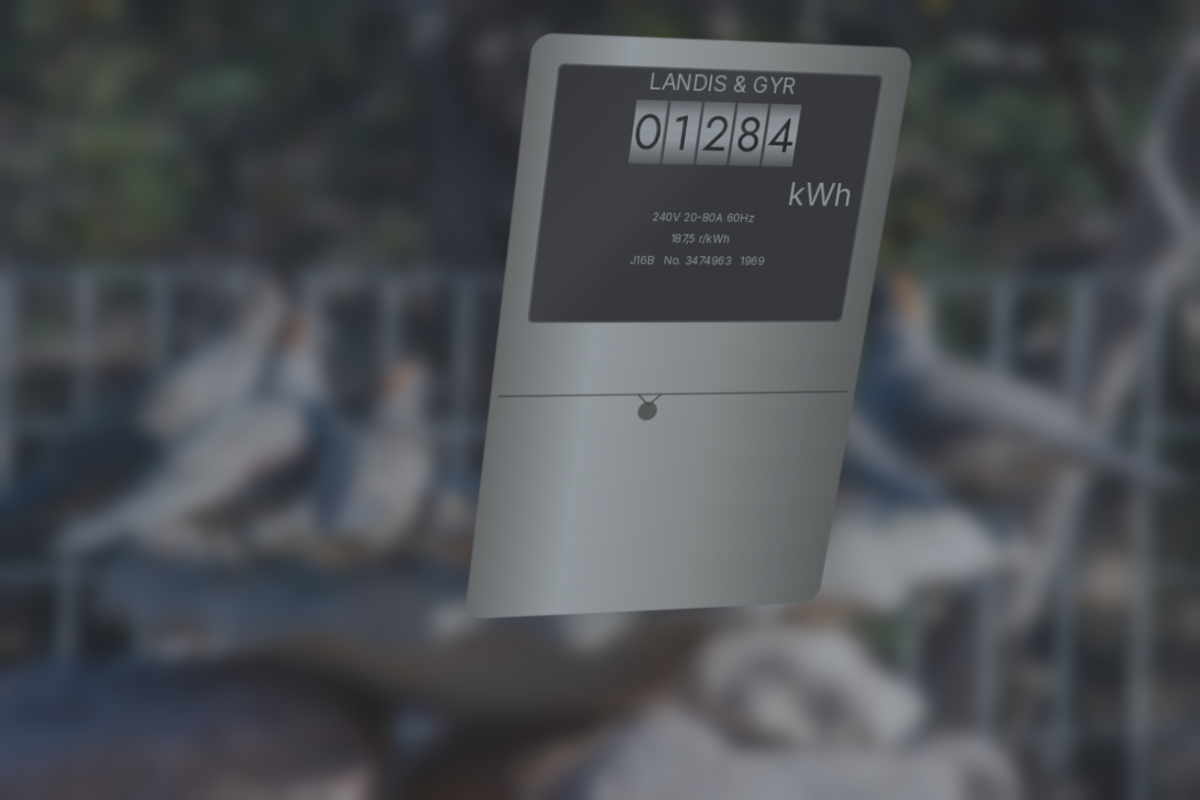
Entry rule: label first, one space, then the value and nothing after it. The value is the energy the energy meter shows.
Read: 1284 kWh
